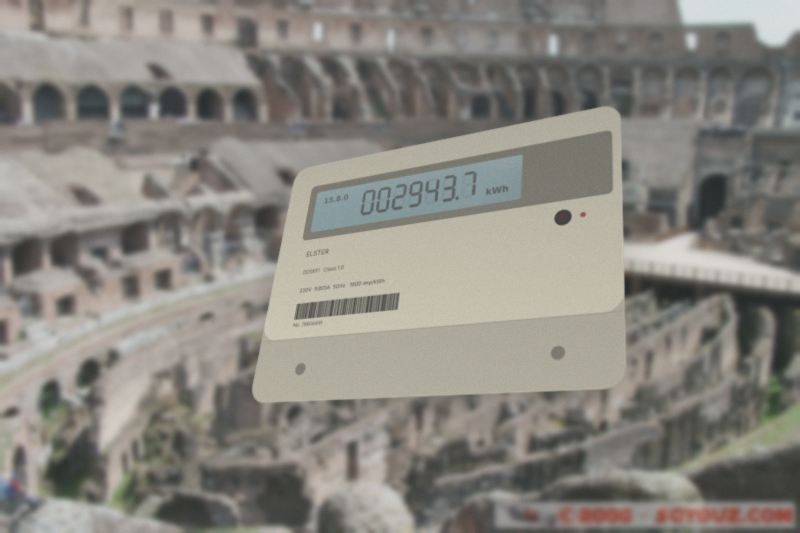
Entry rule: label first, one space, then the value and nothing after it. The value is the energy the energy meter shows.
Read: 2943.7 kWh
